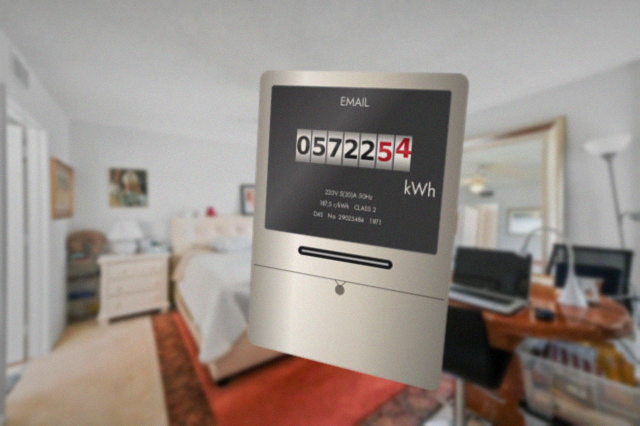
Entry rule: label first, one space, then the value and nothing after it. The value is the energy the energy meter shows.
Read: 5722.54 kWh
